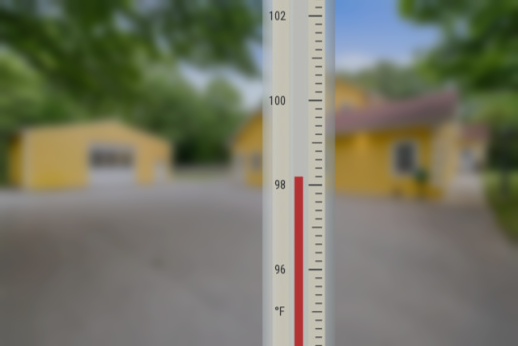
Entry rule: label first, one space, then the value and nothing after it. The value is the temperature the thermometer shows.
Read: 98.2 °F
